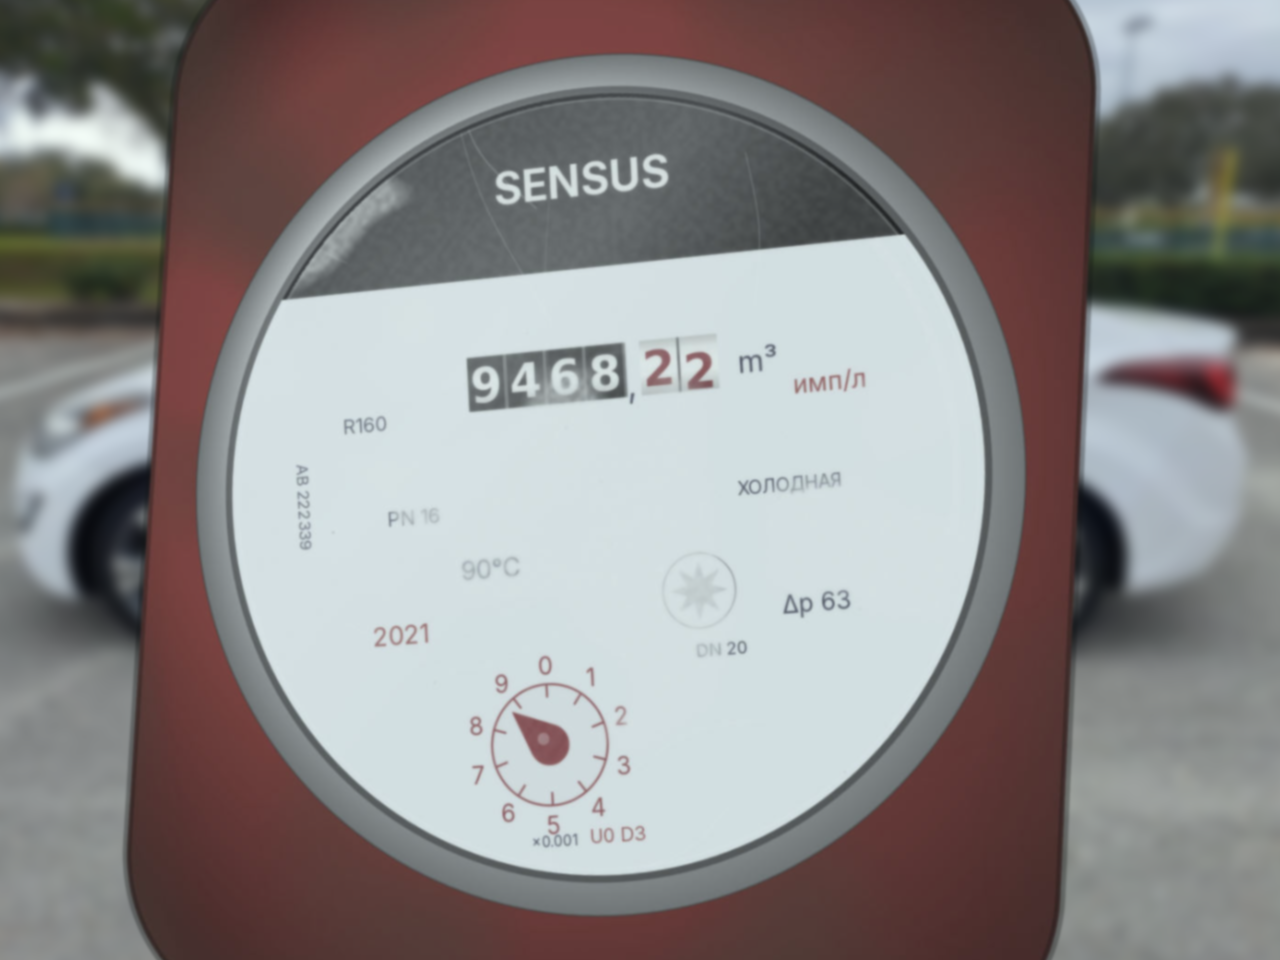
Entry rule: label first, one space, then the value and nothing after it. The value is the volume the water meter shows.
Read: 9468.218 m³
